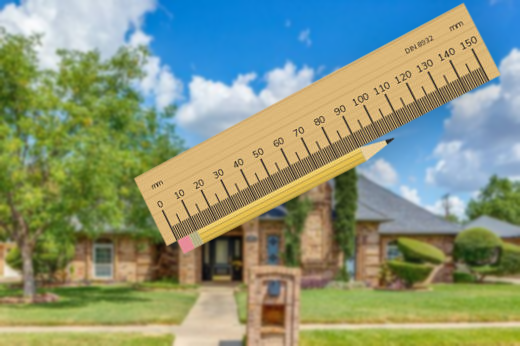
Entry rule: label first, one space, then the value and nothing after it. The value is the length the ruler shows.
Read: 105 mm
